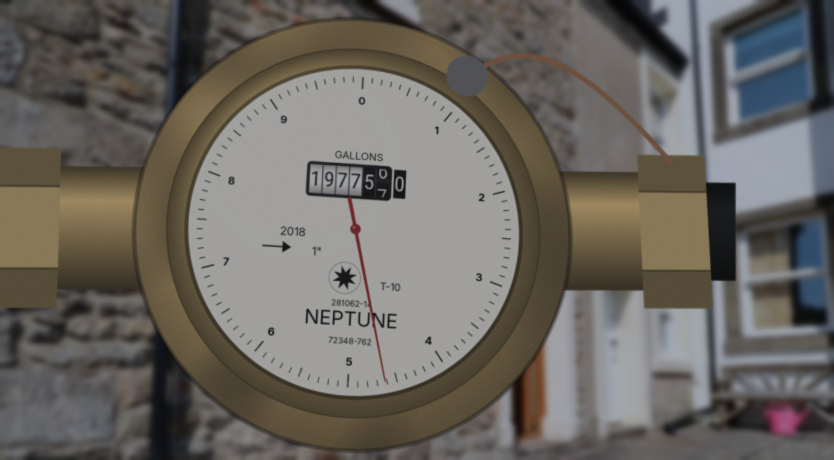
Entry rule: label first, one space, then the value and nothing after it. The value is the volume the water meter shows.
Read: 1977564.6 gal
